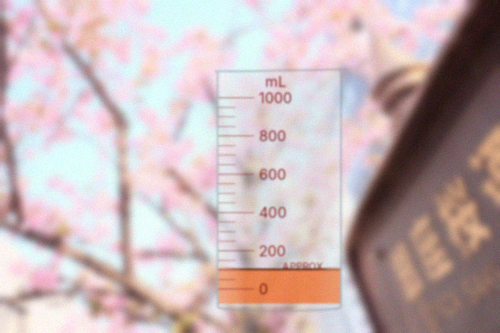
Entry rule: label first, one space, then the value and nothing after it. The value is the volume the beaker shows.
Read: 100 mL
